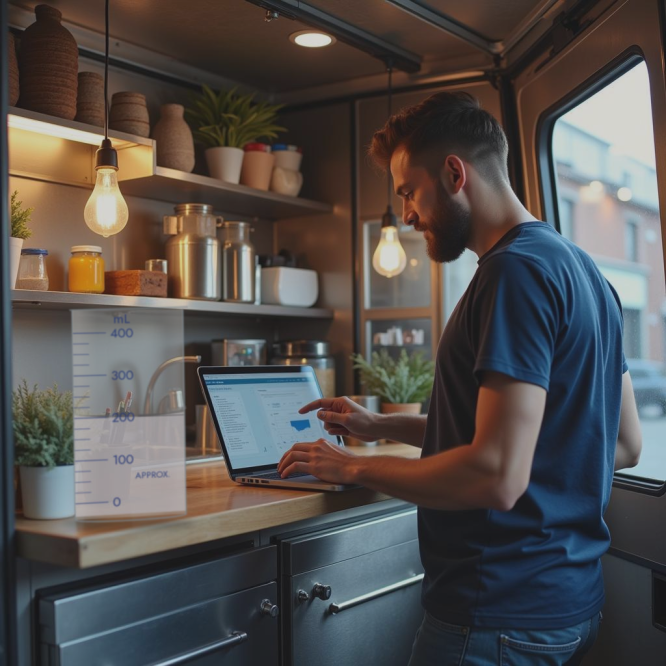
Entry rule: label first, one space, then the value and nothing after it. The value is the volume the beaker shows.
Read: 200 mL
